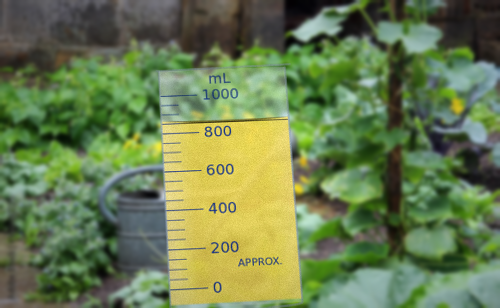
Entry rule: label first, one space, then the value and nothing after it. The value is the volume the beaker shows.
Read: 850 mL
